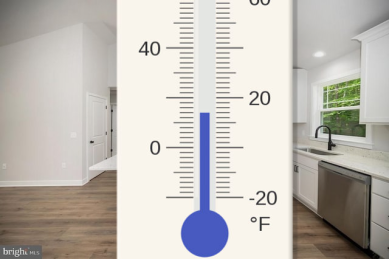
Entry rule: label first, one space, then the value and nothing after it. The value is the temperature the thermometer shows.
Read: 14 °F
